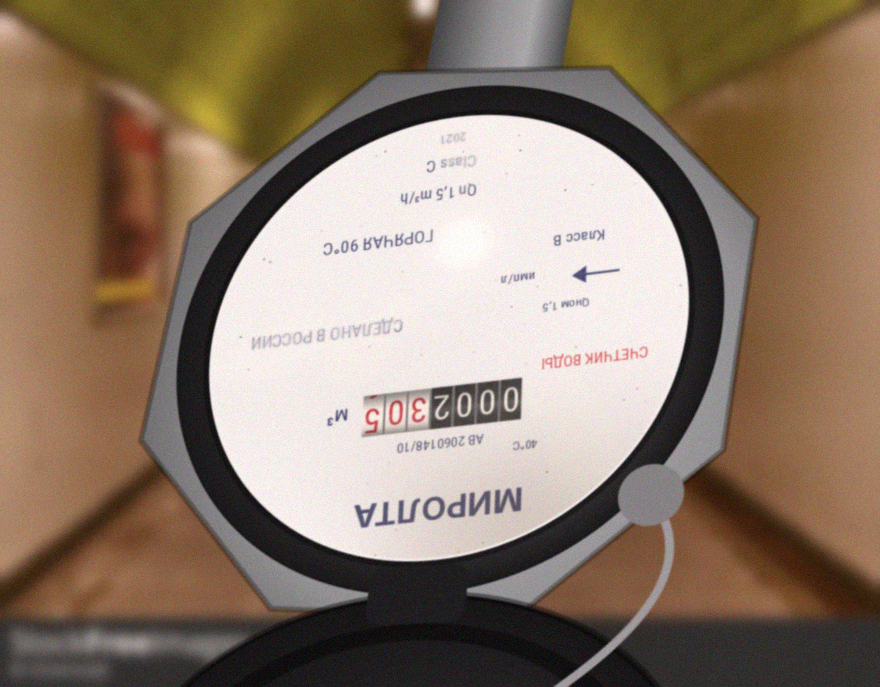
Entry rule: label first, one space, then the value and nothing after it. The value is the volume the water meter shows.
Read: 2.305 m³
